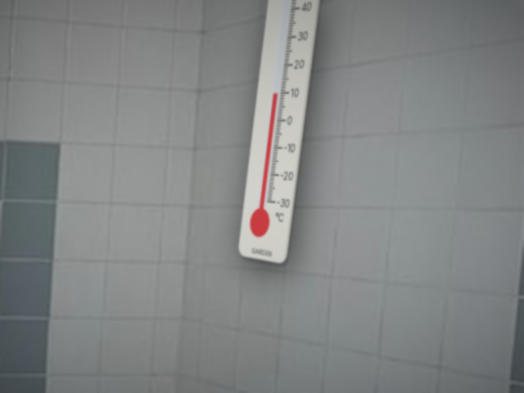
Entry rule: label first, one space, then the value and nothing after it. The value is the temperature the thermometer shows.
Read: 10 °C
